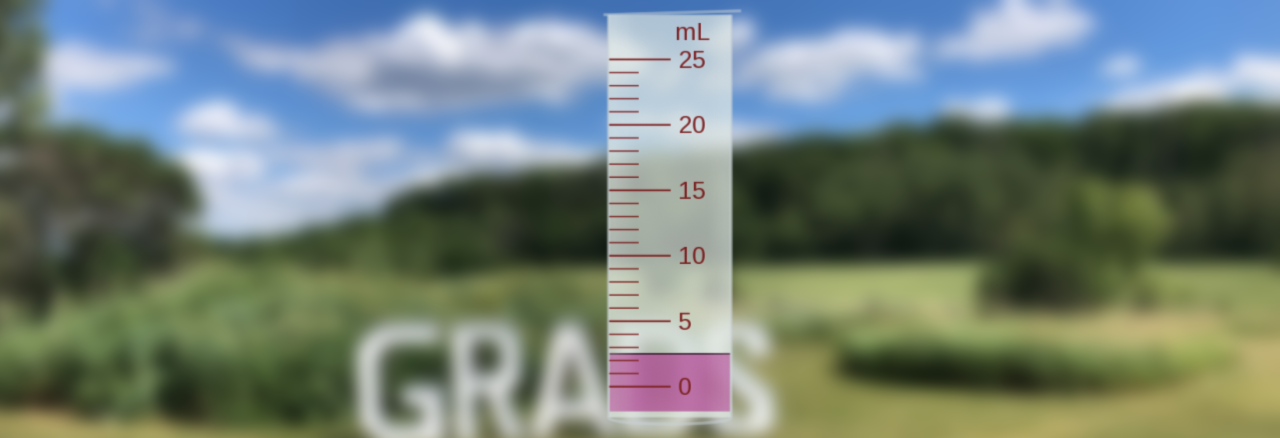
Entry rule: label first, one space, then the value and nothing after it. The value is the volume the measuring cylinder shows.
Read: 2.5 mL
